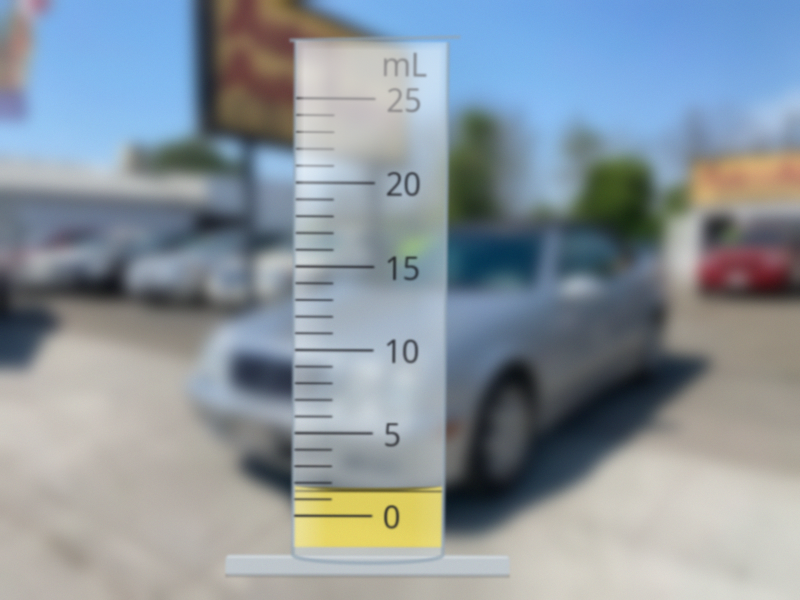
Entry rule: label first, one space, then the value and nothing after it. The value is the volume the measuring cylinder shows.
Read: 1.5 mL
